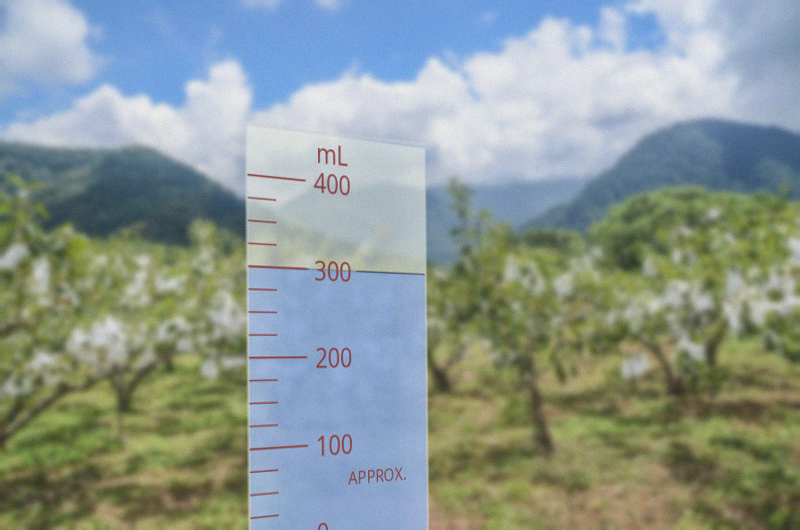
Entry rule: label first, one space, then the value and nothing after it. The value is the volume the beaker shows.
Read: 300 mL
